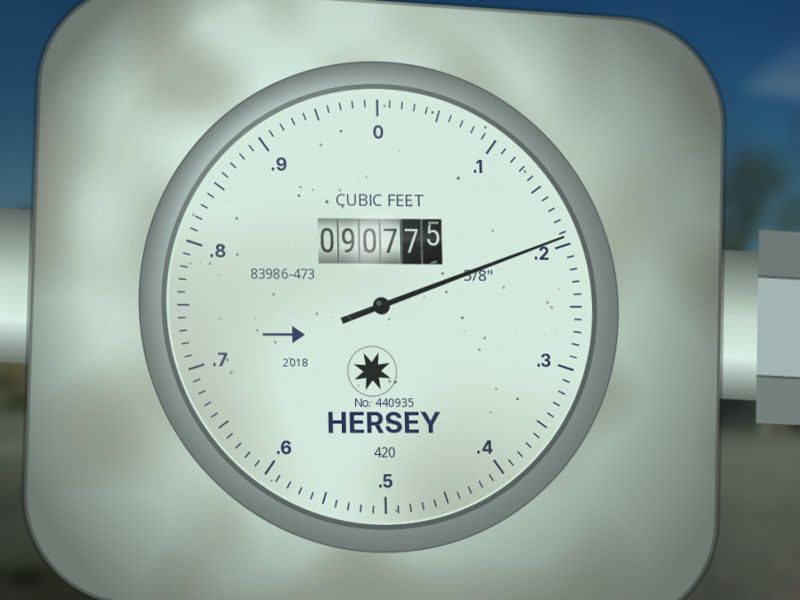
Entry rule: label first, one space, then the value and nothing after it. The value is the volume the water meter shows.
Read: 90775.19 ft³
